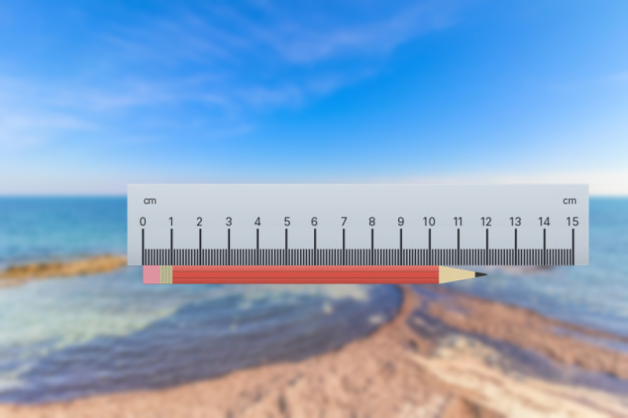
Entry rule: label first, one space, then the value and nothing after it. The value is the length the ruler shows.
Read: 12 cm
